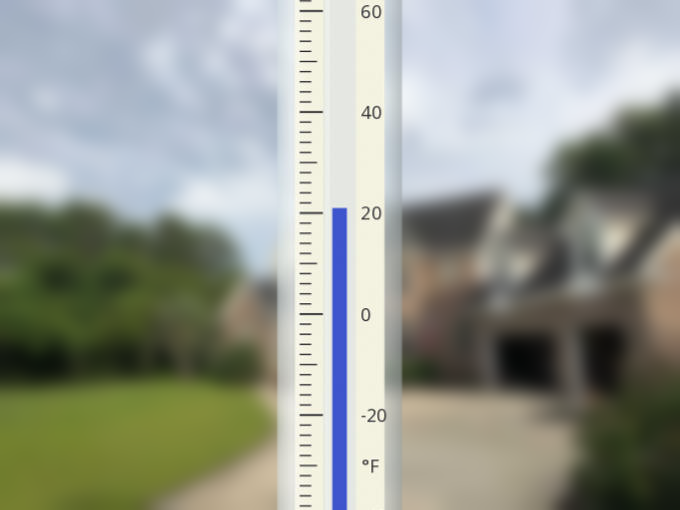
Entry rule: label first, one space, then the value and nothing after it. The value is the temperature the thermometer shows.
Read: 21 °F
